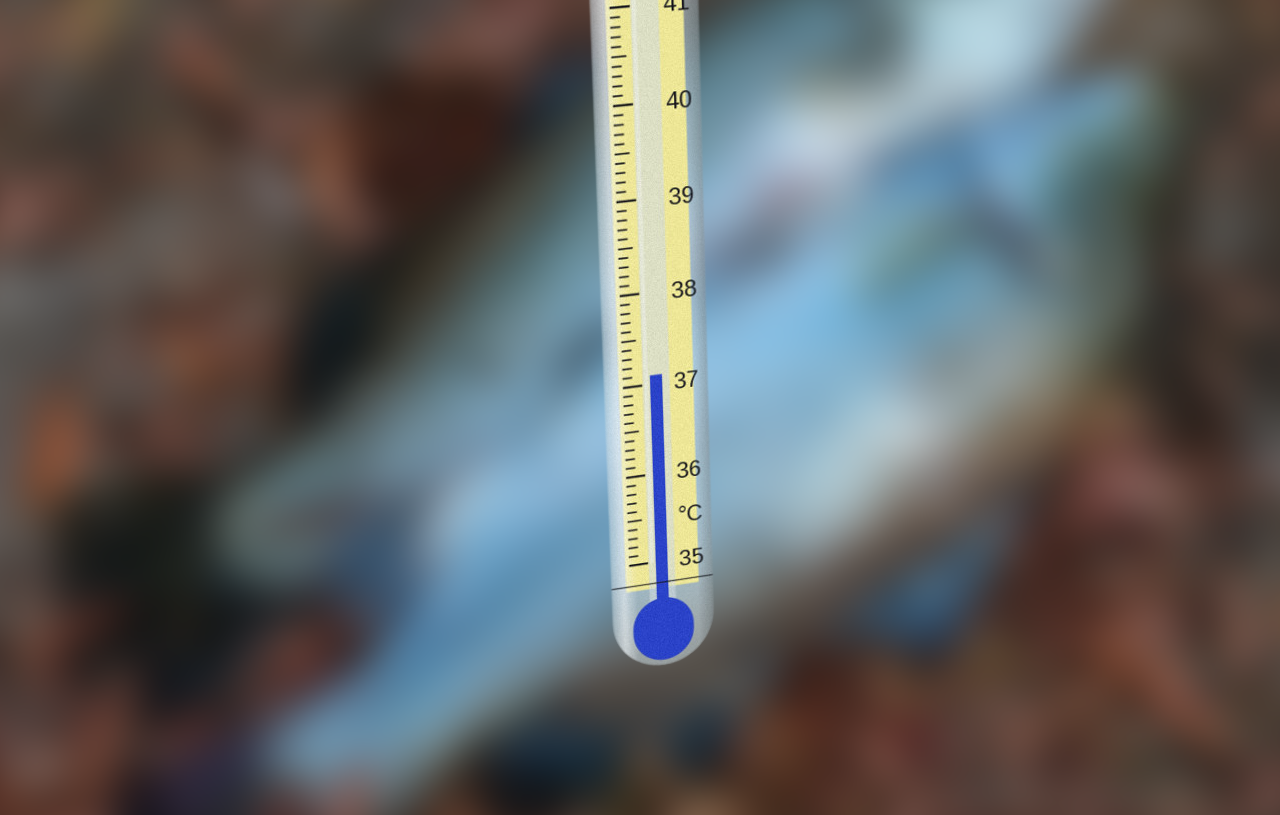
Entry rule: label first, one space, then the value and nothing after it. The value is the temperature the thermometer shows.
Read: 37.1 °C
